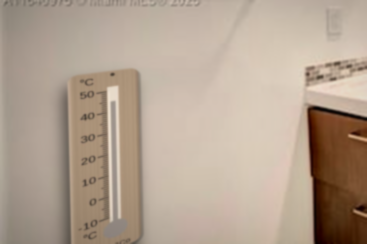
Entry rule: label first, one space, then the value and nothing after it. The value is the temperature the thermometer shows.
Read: 45 °C
